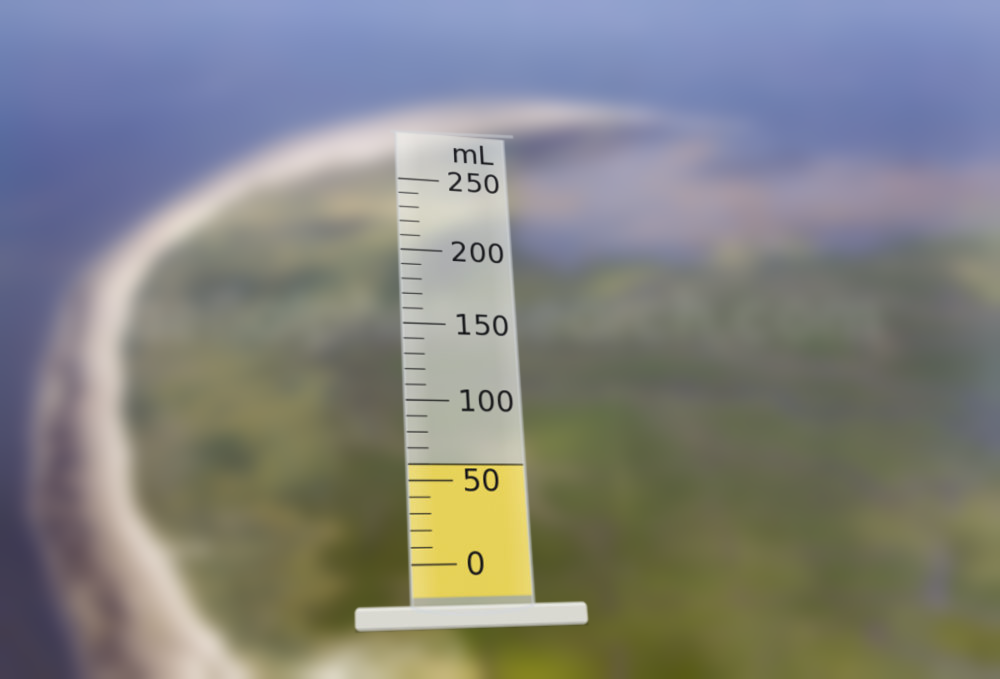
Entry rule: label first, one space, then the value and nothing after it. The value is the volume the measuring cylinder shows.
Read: 60 mL
